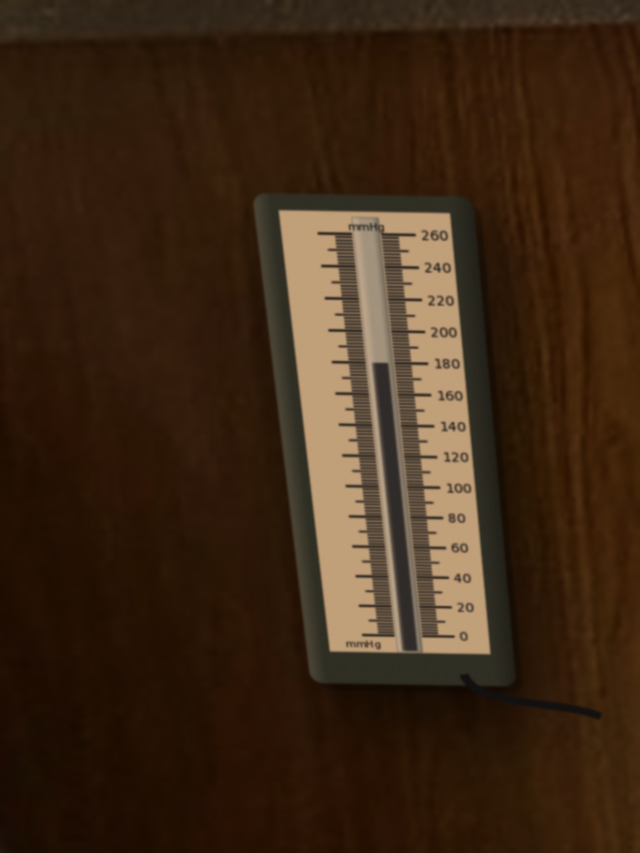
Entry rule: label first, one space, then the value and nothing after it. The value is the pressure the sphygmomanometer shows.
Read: 180 mmHg
